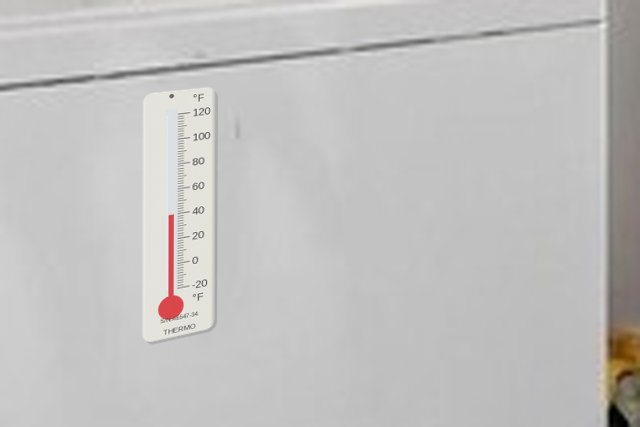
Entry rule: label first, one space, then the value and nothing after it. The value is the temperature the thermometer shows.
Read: 40 °F
